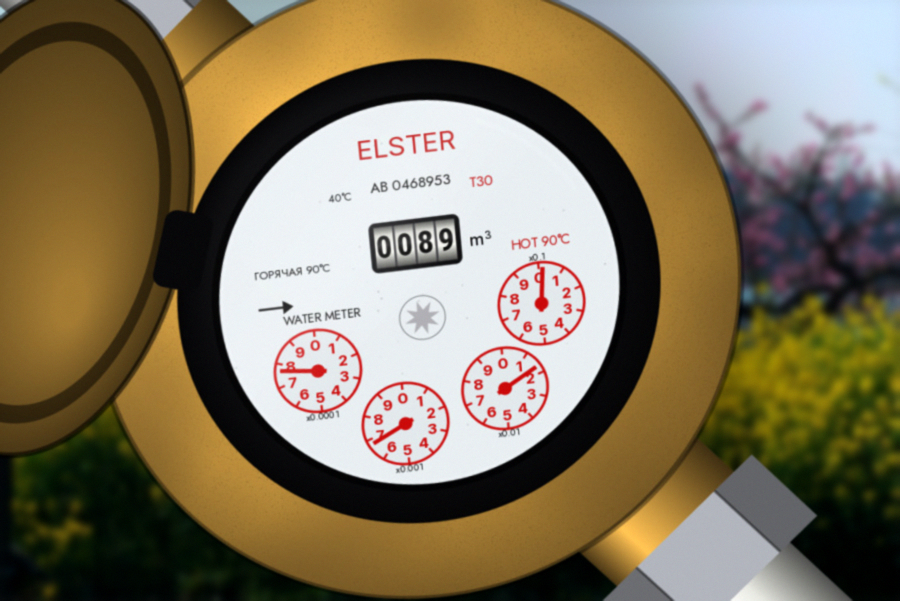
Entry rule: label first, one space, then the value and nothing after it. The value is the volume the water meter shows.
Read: 89.0167 m³
